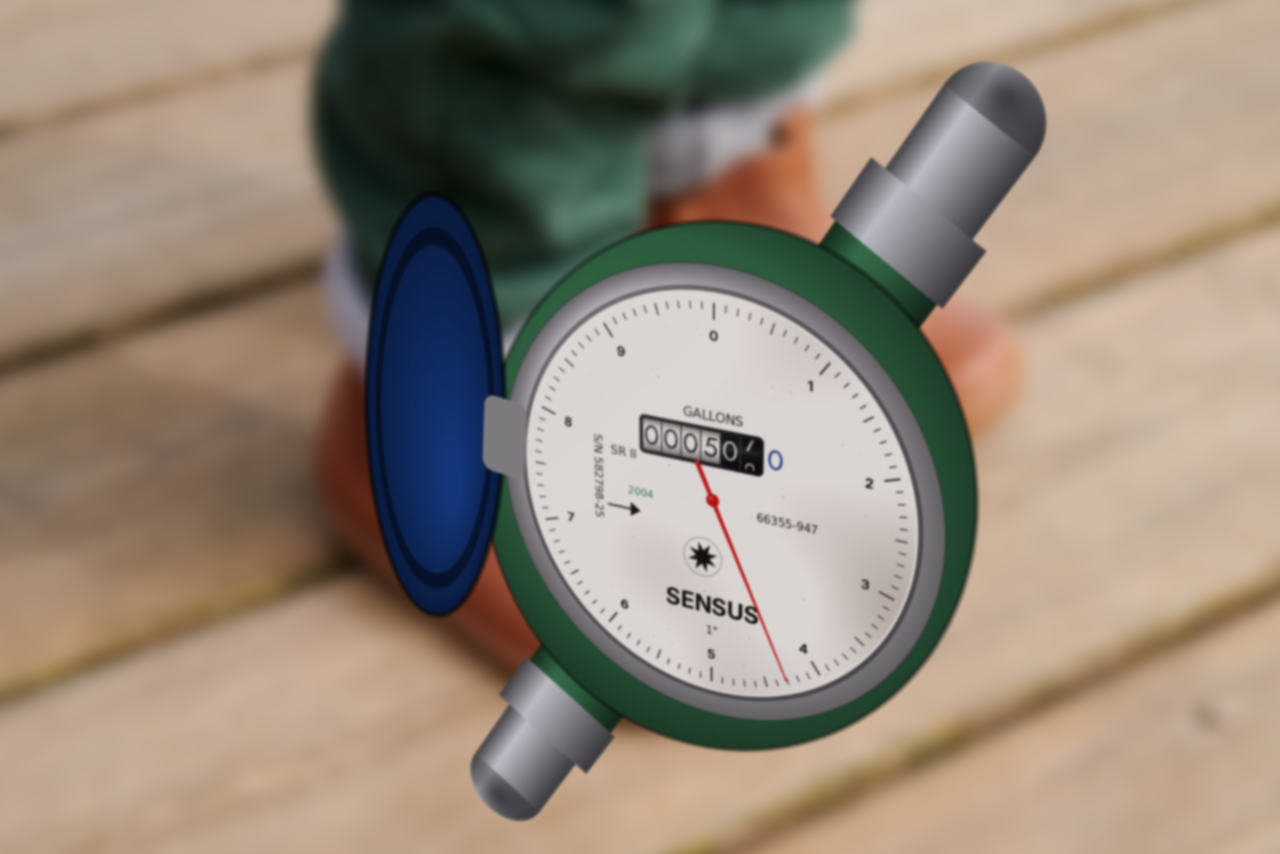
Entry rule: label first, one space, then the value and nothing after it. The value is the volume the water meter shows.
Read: 5074.3 gal
